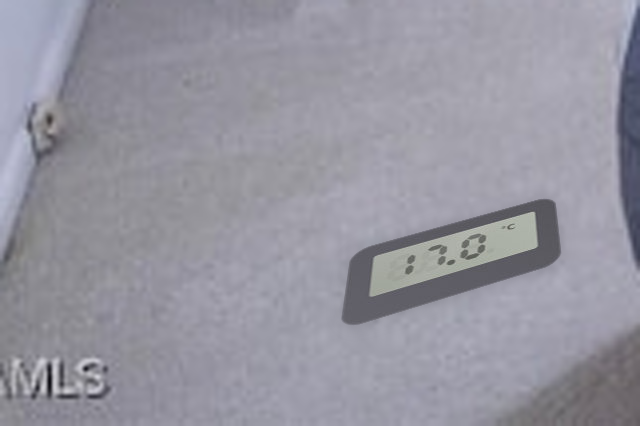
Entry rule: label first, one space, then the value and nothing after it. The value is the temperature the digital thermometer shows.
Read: 17.0 °C
